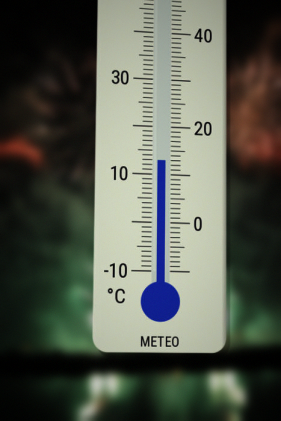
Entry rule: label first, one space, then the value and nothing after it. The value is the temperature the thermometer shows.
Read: 13 °C
